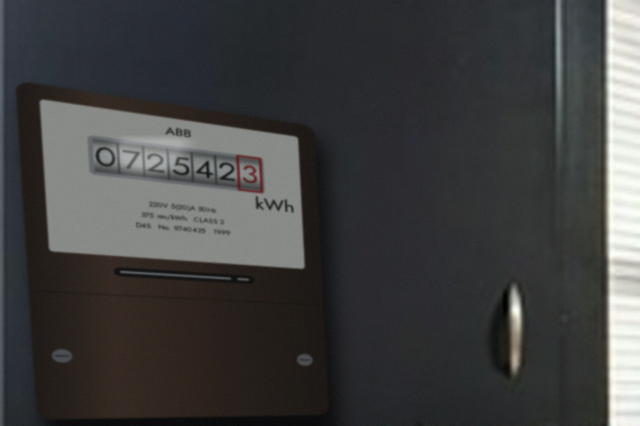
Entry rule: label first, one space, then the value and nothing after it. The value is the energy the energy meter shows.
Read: 72542.3 kWh
